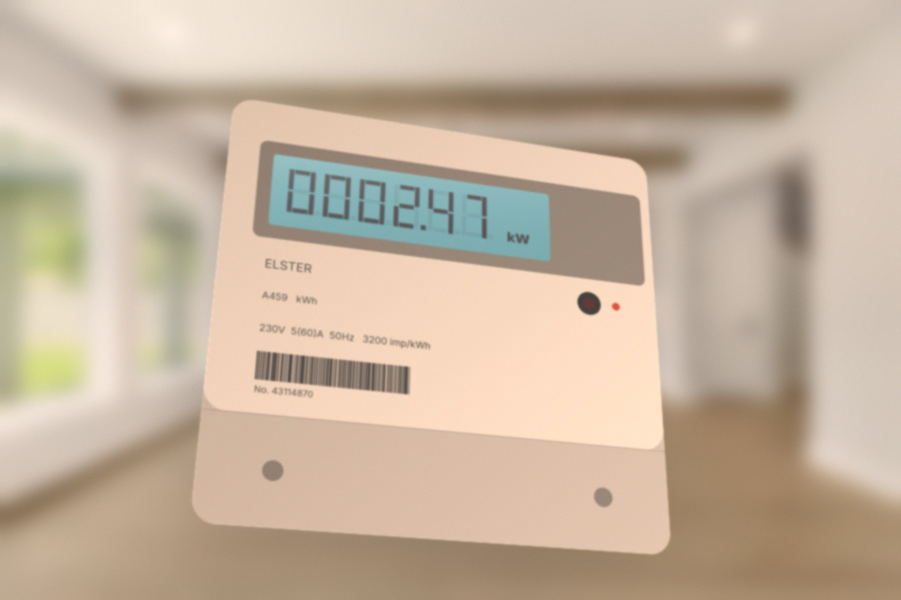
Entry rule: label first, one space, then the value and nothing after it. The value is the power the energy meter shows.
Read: 2.47 kW
